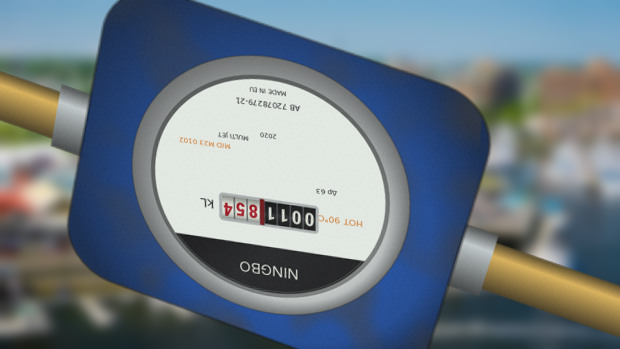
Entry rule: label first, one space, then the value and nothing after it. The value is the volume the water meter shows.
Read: 11.854 kL
